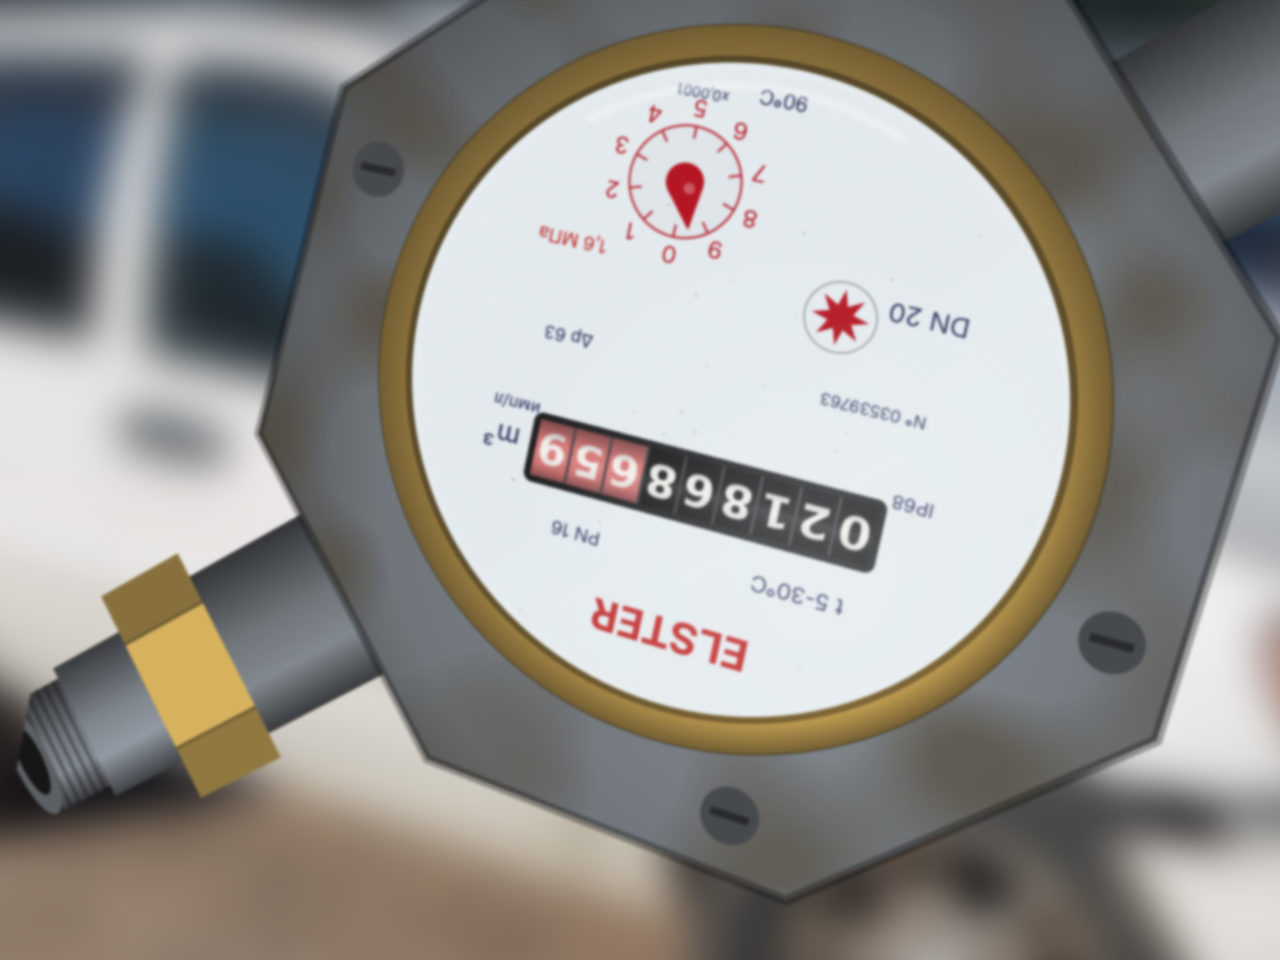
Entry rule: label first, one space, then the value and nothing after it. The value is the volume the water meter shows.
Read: 21868.6589 m³
